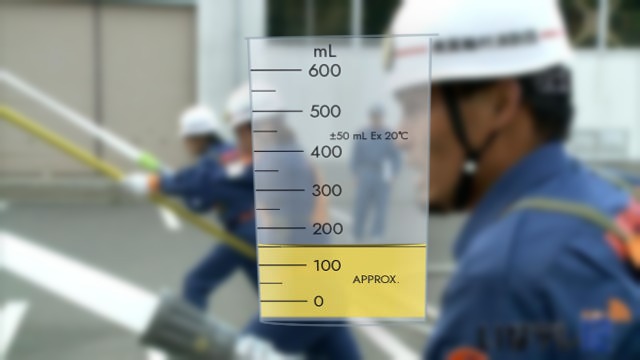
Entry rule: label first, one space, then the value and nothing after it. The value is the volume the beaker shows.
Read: 150 mL
